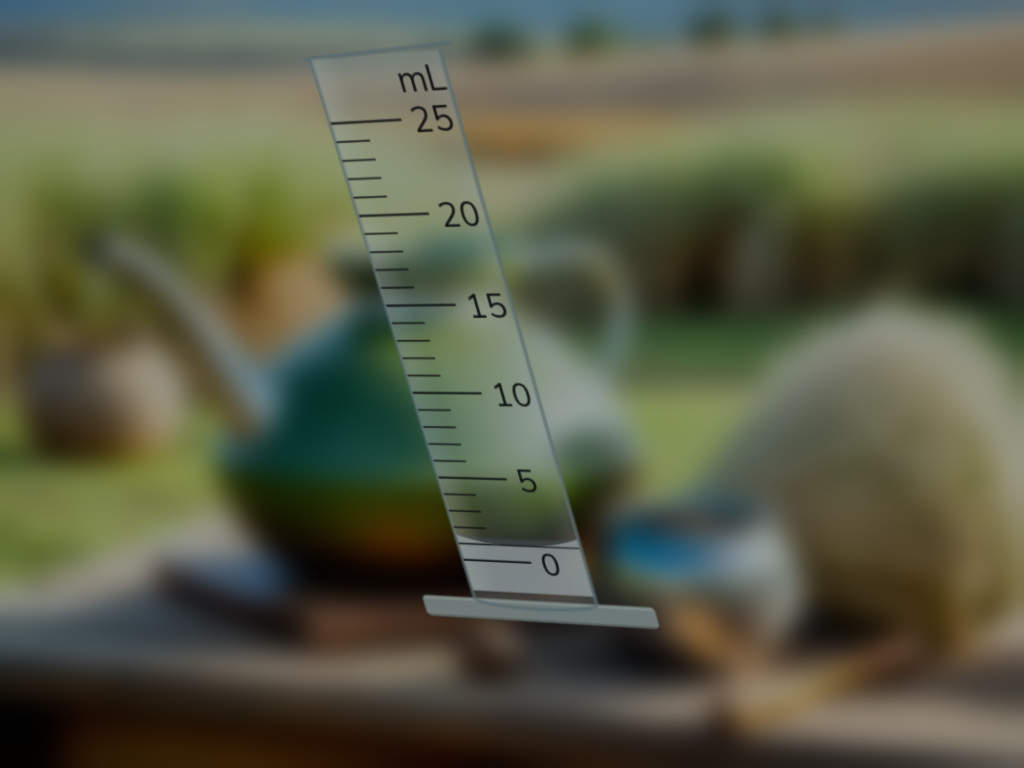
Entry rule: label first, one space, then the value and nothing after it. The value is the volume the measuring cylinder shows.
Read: 1 mL
